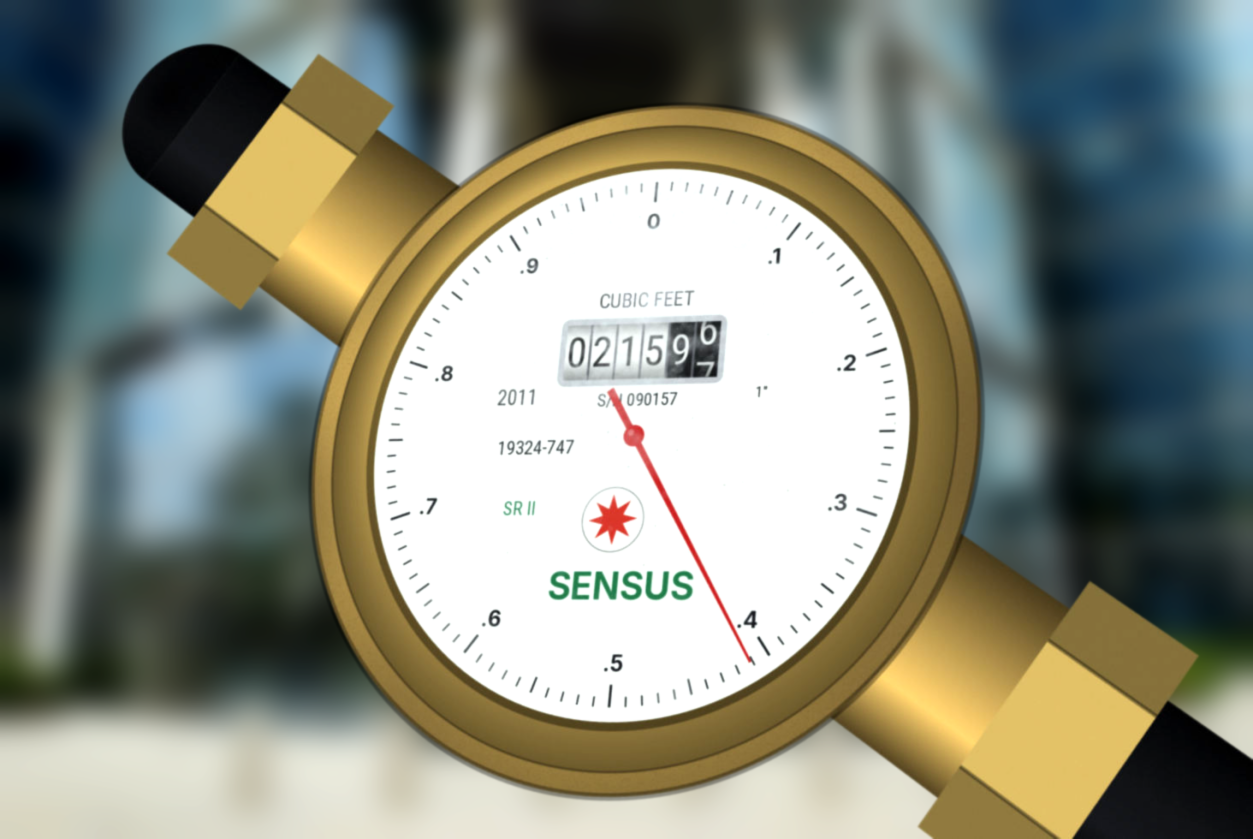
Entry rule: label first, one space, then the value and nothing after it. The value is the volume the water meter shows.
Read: 21596.41 ft³
